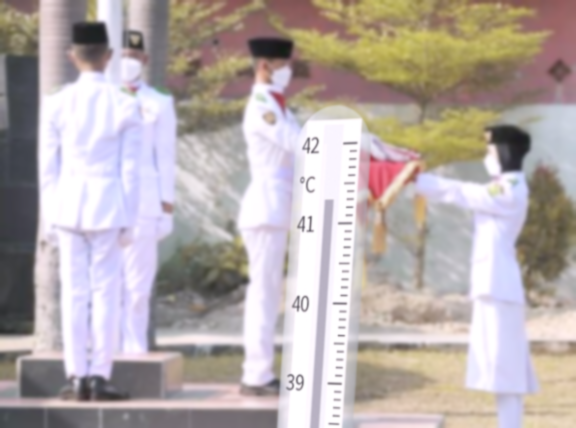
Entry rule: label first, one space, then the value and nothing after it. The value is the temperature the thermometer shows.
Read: 41.3 °C
